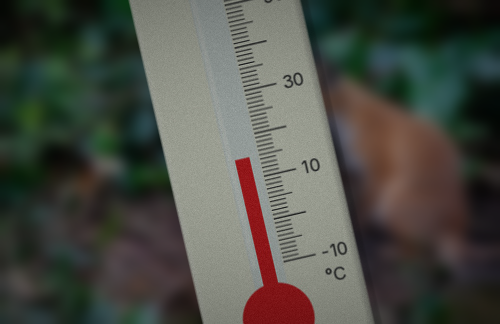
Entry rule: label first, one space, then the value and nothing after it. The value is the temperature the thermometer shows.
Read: 15 °C
